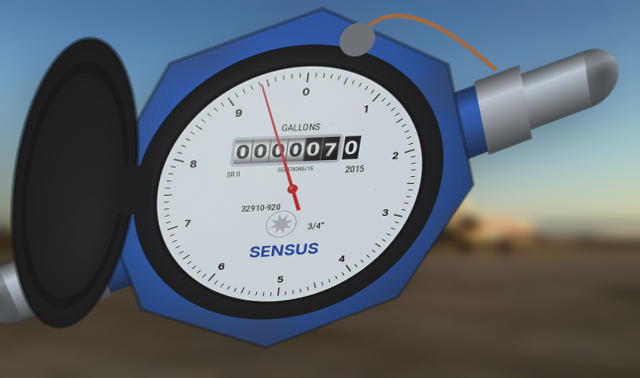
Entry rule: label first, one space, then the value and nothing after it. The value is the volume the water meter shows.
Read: 69.4 gal
